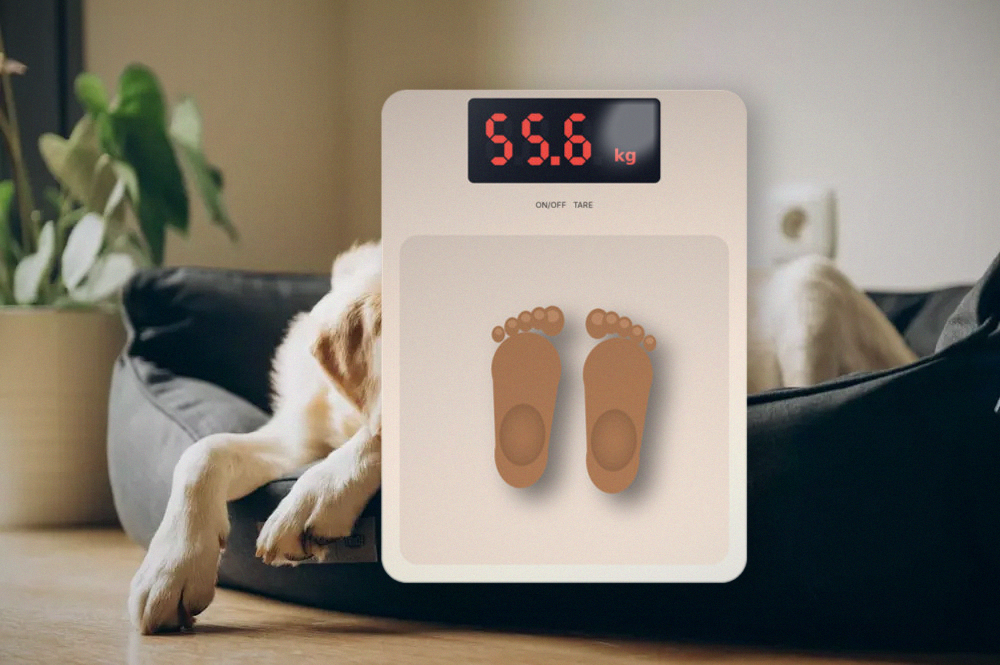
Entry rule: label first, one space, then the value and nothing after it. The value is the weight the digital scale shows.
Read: 55.6 kg
